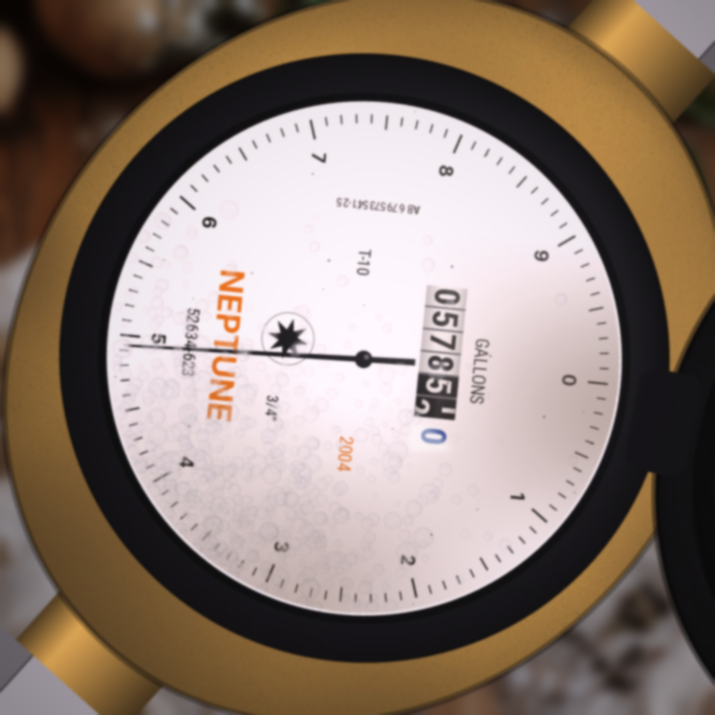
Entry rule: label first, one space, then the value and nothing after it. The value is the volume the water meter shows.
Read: 578514.9 gal
